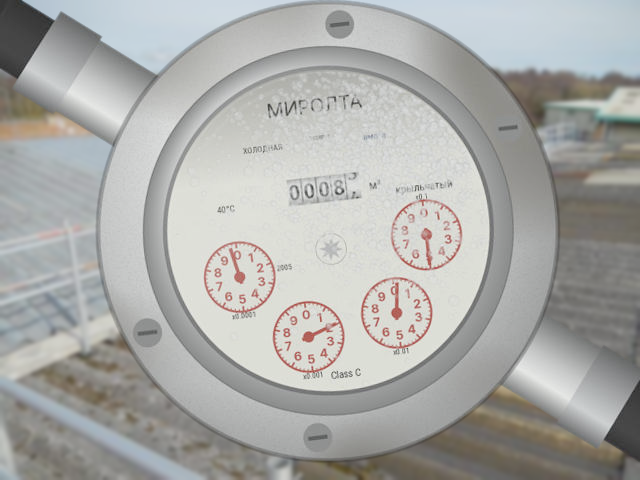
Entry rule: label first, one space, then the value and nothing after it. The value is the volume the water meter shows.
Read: 83.5019 m³
